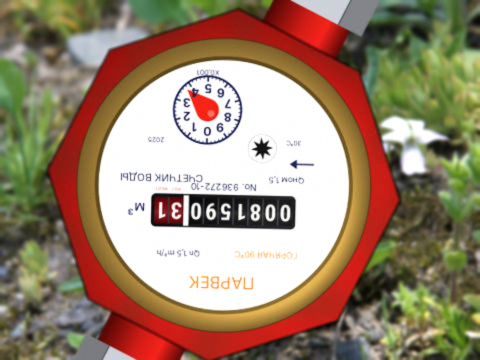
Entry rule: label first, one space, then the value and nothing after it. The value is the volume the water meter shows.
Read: 81590.313 m³
